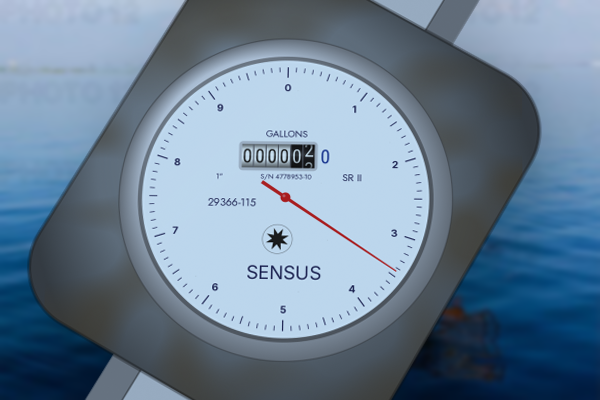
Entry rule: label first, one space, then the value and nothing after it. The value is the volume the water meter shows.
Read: 23.4 gal
